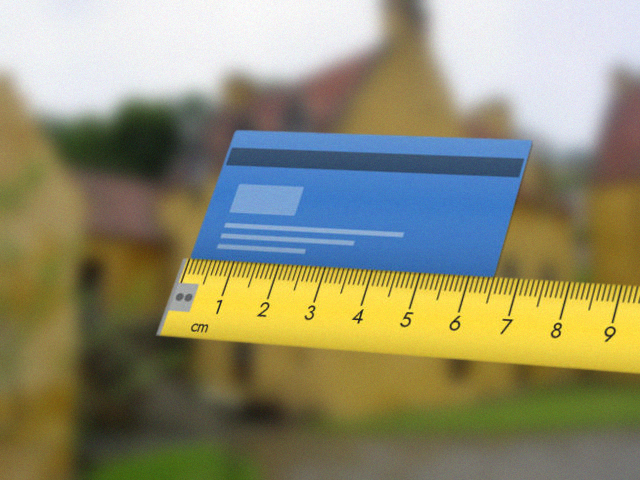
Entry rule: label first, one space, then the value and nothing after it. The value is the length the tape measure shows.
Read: 6.5 cm
